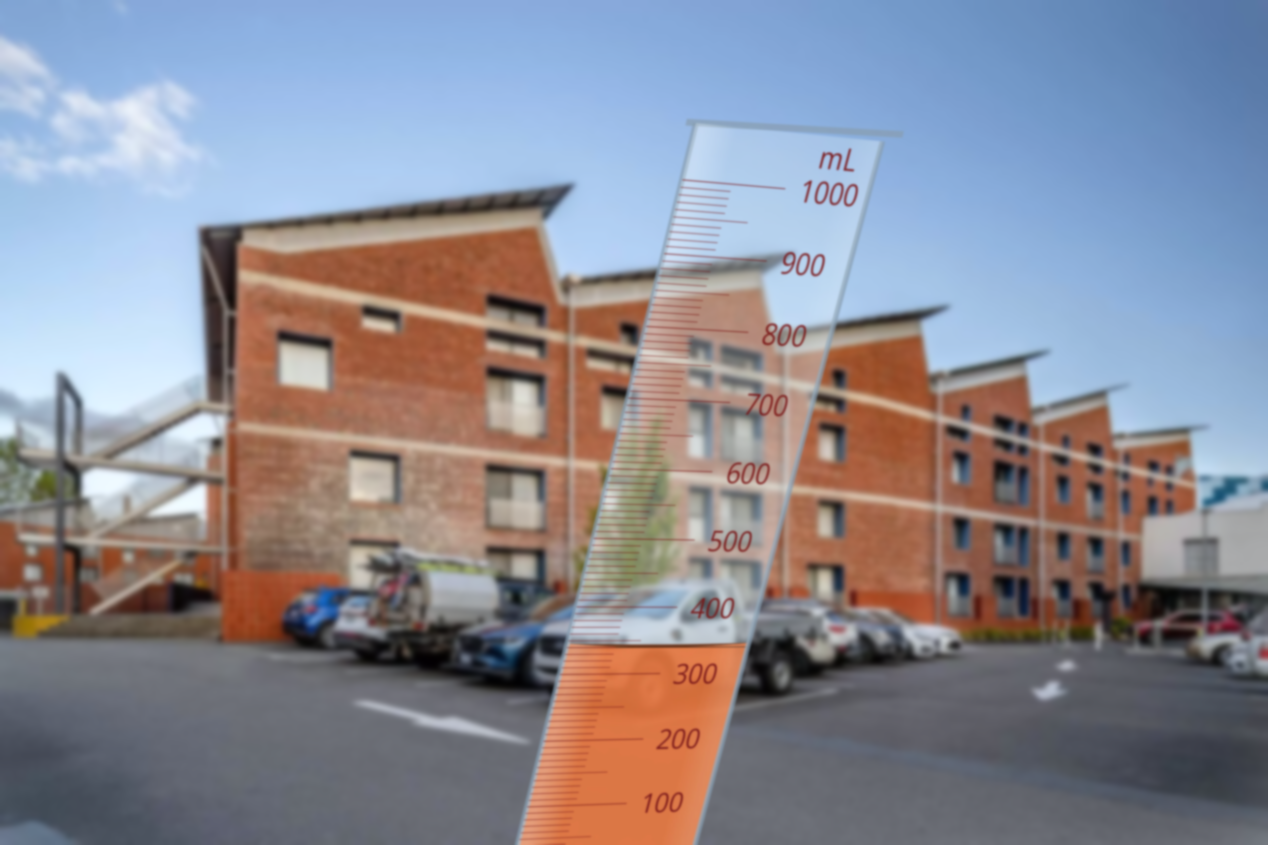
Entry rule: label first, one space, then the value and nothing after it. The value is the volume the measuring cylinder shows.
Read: 340 mL
